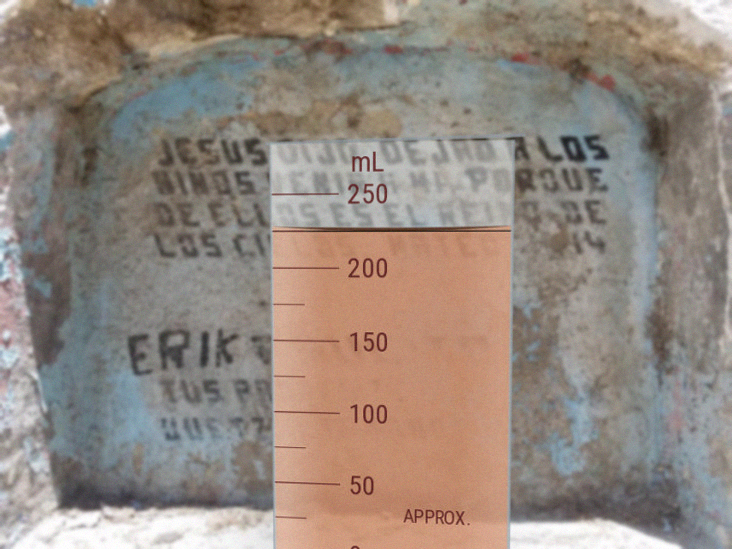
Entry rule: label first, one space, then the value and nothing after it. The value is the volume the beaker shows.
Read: 225 mL
